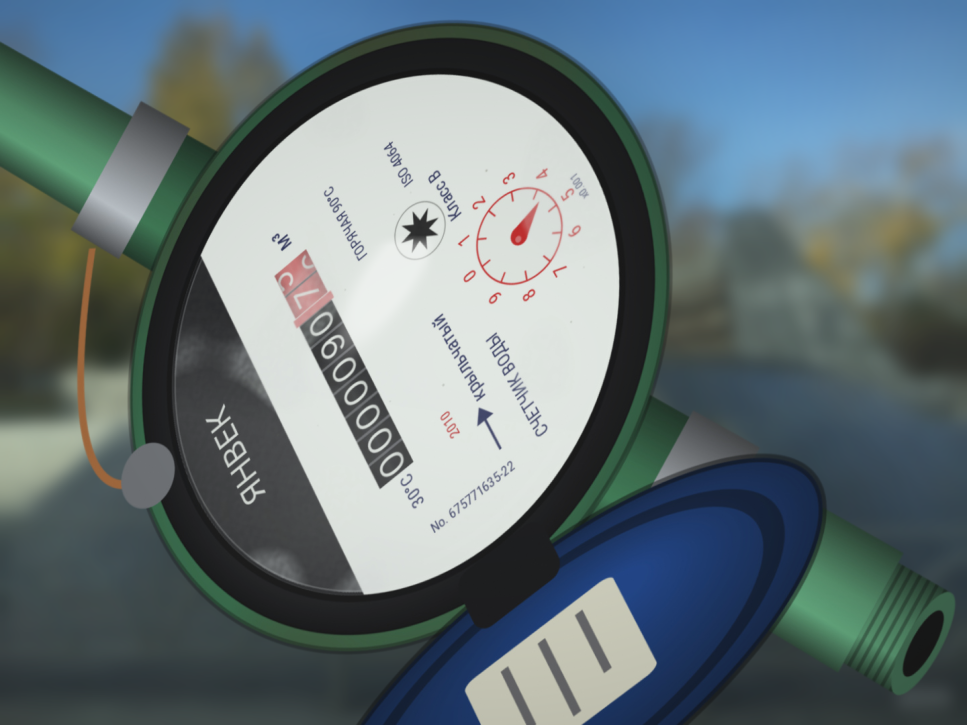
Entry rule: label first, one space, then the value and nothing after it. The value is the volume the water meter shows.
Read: 90.754 m³
